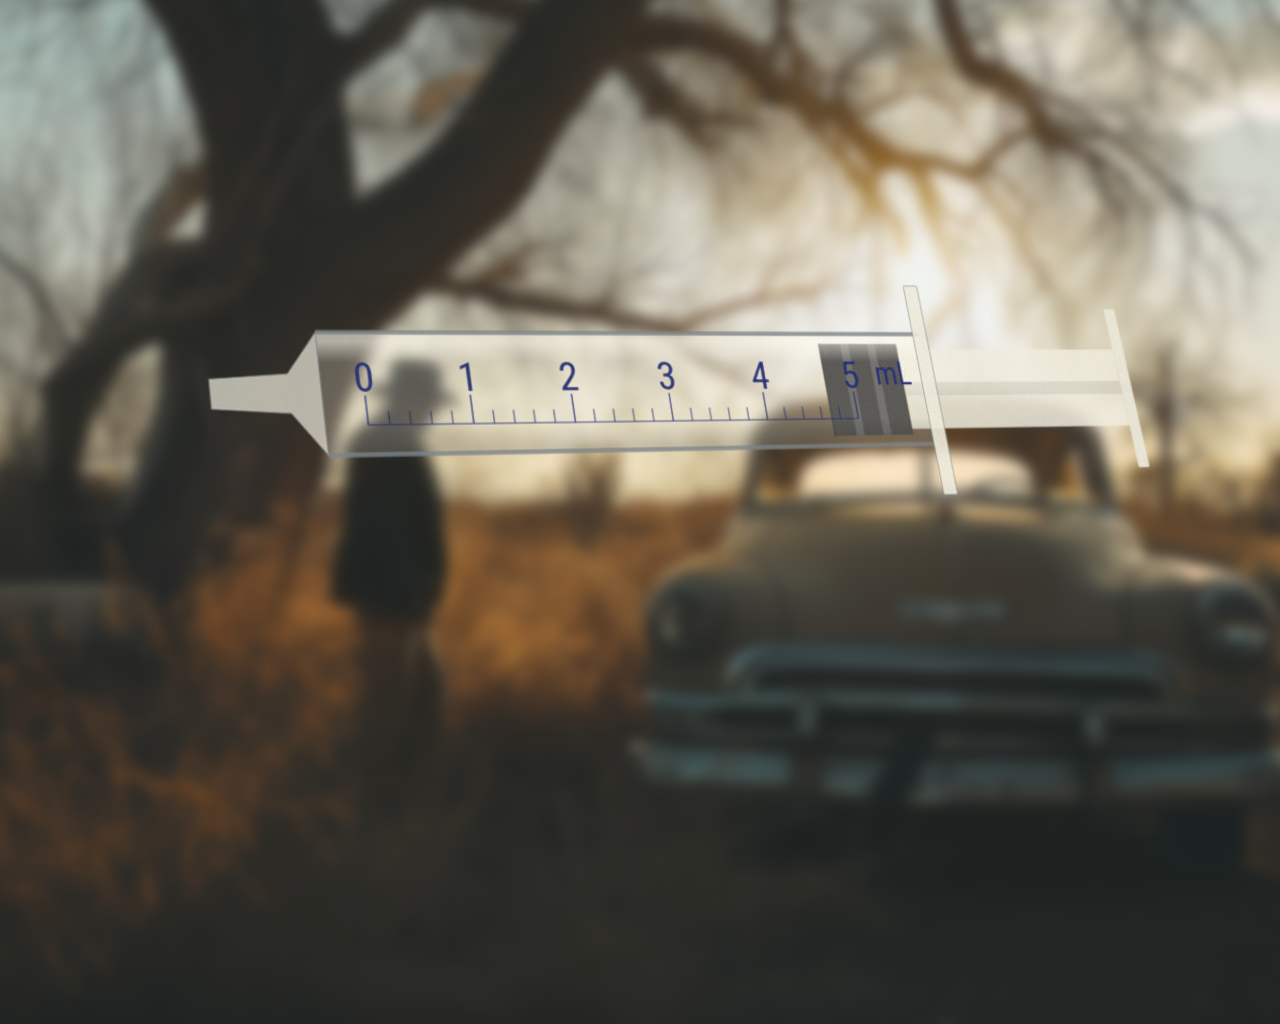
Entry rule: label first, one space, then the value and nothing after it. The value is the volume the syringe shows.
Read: 4.7 mL
